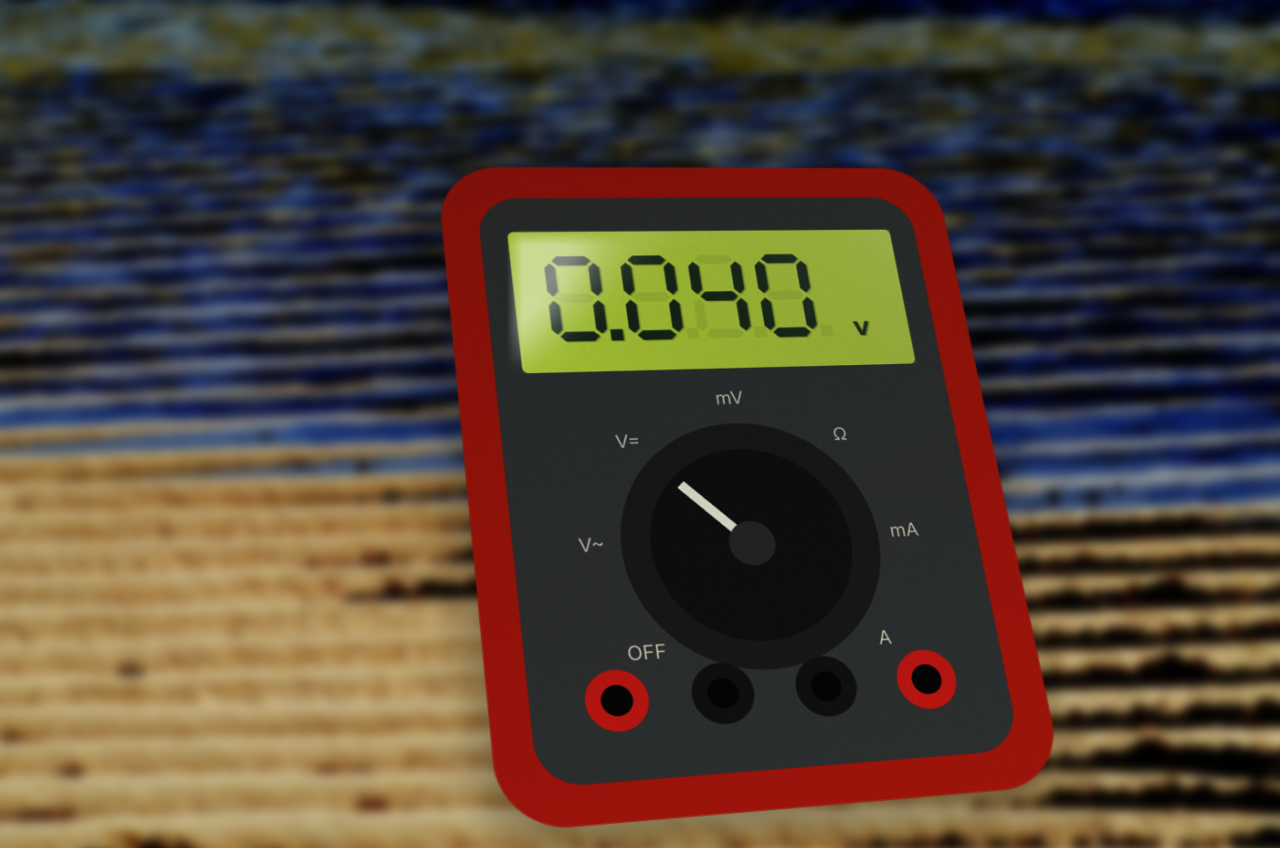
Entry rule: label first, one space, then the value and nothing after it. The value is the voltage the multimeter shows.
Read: 0.040 V
